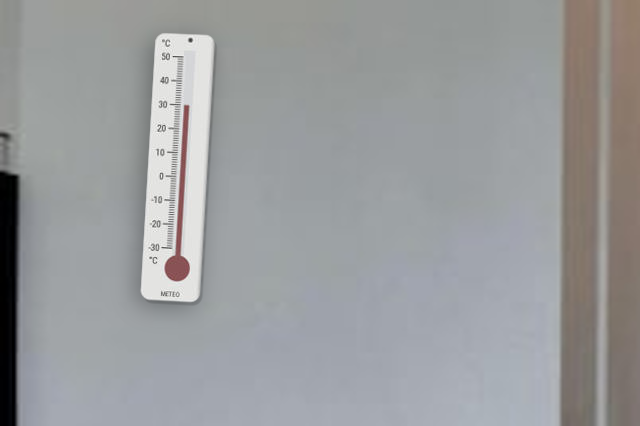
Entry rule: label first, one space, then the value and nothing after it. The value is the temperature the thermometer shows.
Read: 30 °C
